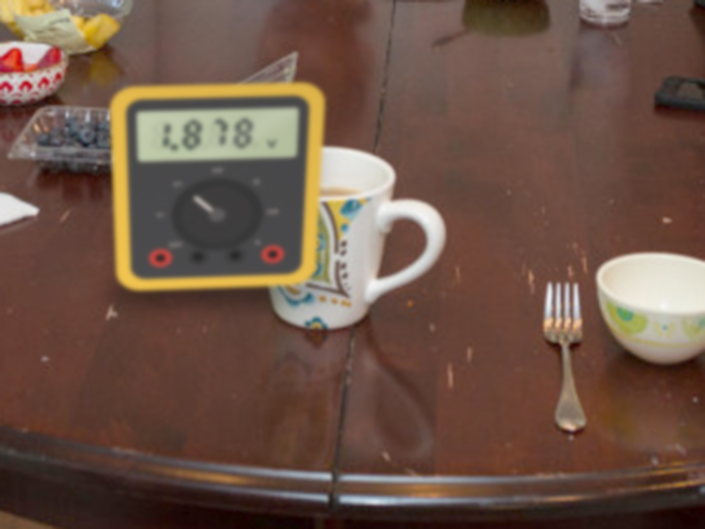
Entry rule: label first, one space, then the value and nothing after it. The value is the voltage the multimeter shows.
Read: 1.878 V
